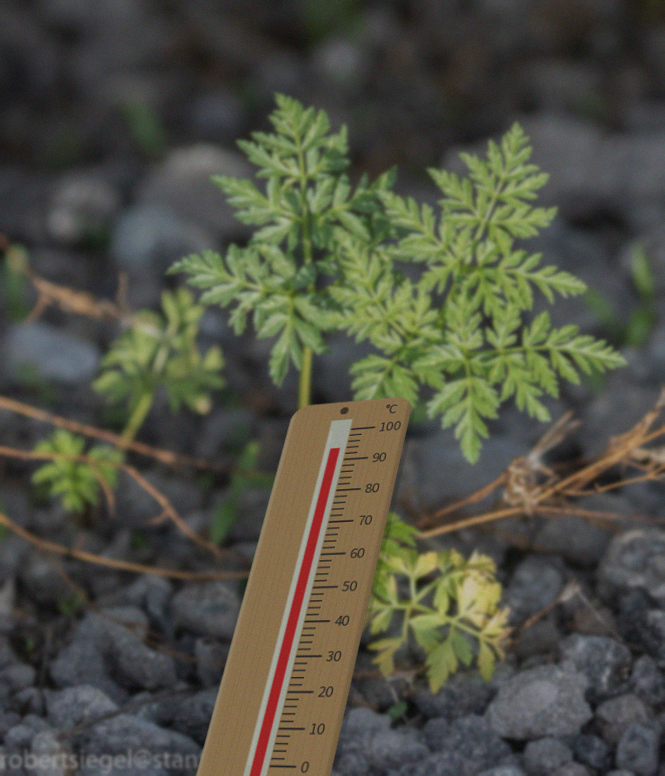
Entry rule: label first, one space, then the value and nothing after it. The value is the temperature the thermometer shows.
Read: 94 °C
